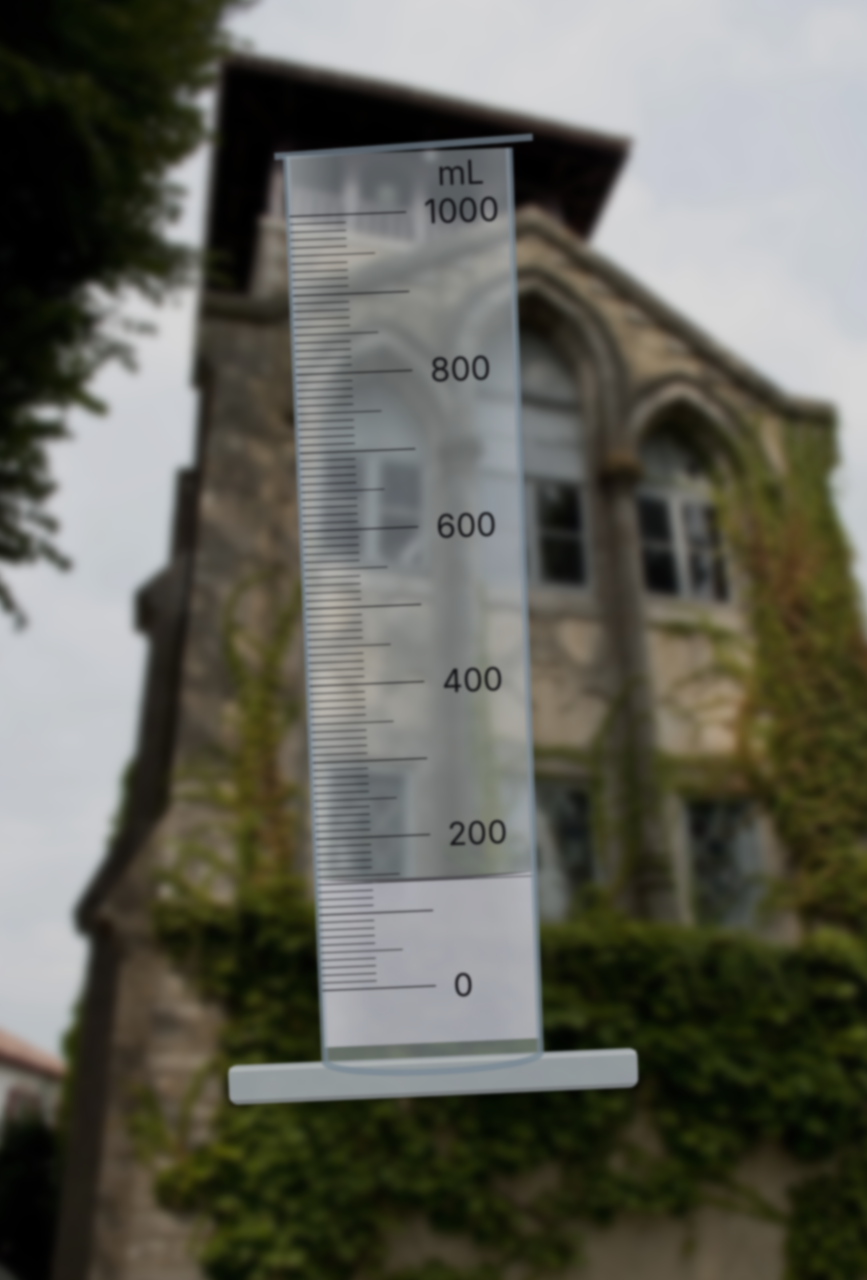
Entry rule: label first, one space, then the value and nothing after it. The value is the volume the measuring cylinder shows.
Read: 140 mL
